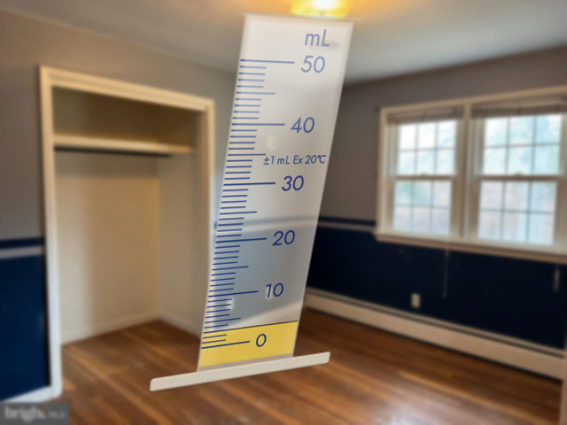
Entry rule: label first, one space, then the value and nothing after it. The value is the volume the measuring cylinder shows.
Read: 3 mL
